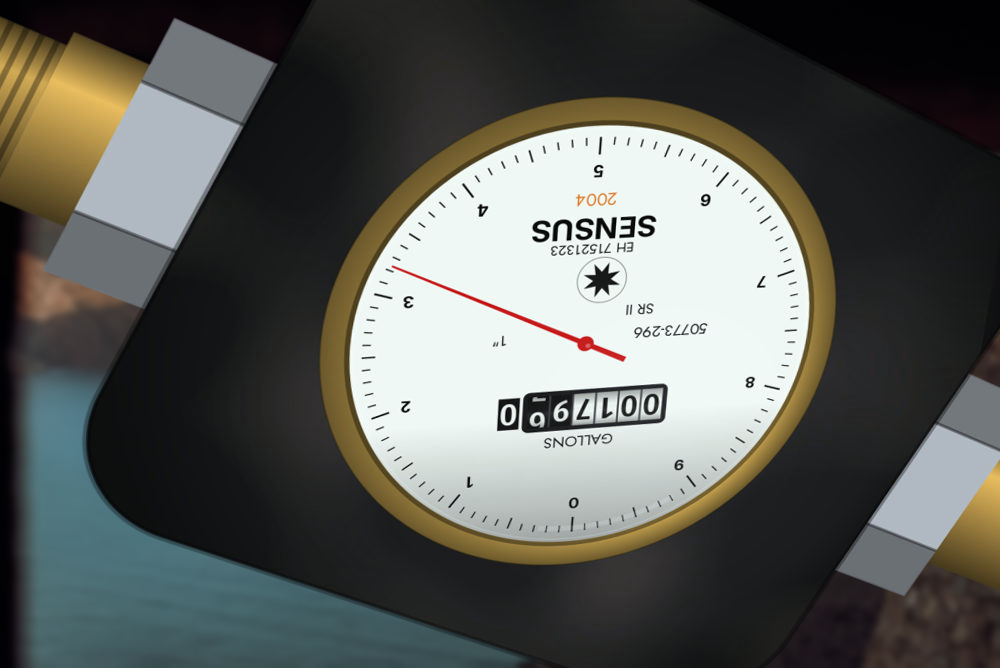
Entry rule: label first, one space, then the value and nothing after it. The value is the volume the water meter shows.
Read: 17963.2 gal
